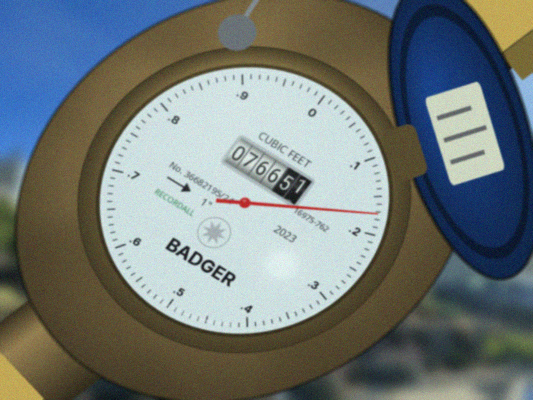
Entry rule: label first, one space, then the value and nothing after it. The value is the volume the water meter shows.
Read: 76651.17 ft³
